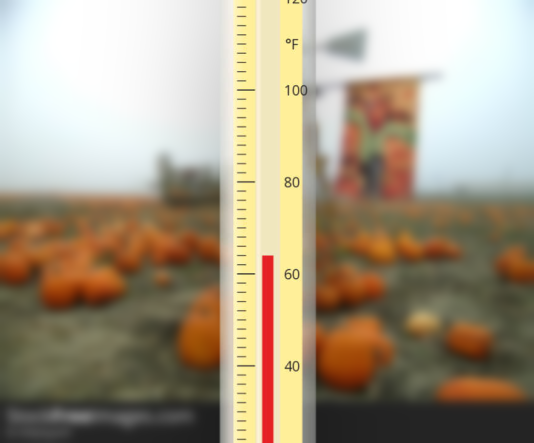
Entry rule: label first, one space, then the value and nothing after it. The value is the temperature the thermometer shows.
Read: 64 °F
